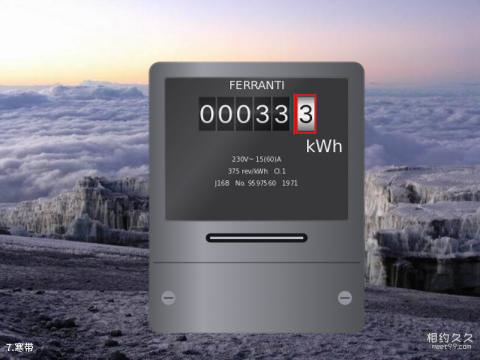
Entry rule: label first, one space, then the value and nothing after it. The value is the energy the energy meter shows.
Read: 33.3 kWh
